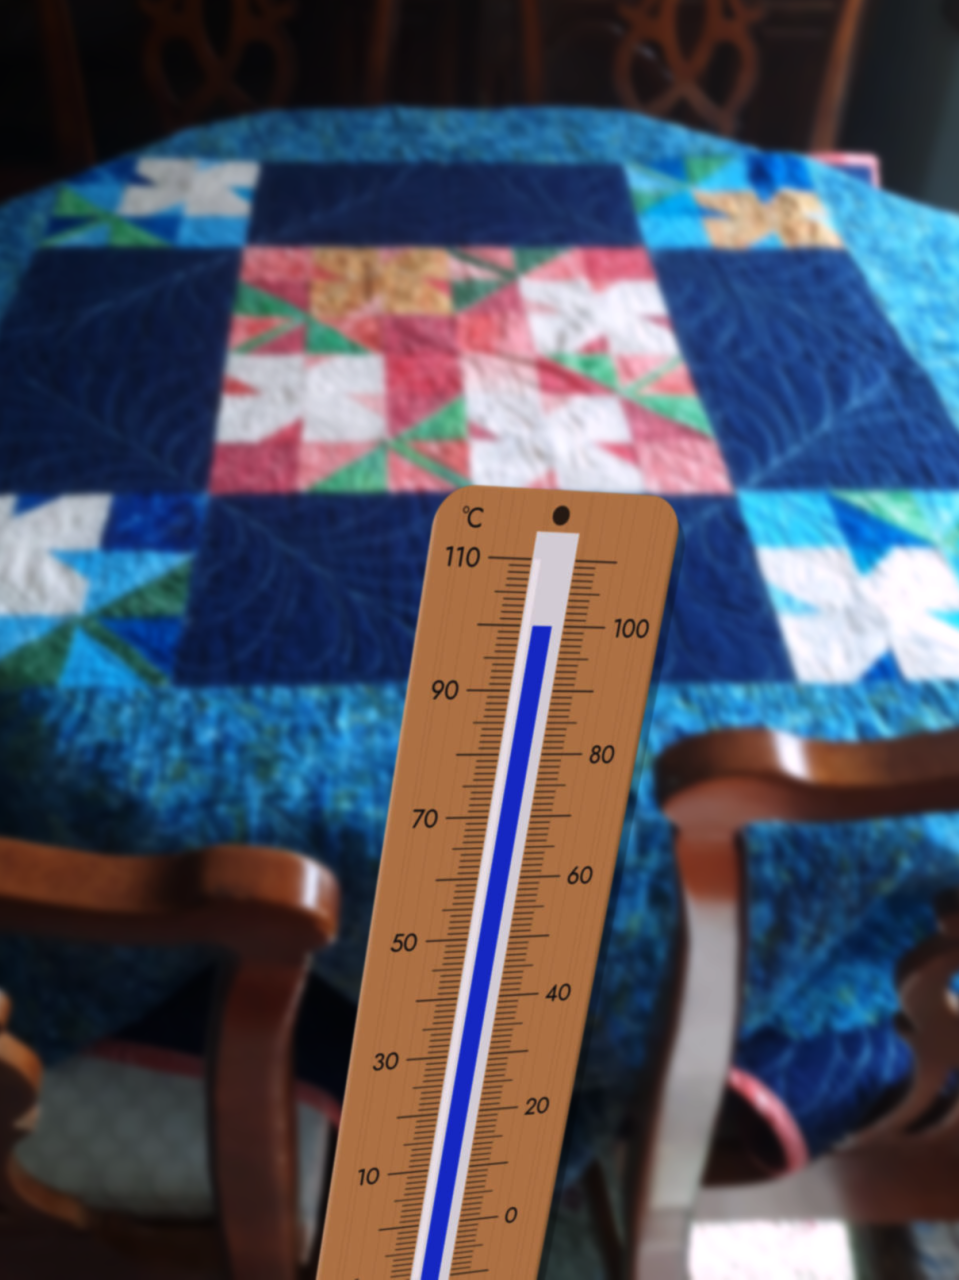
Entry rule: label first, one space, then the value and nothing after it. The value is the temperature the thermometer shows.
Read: 100 °C
